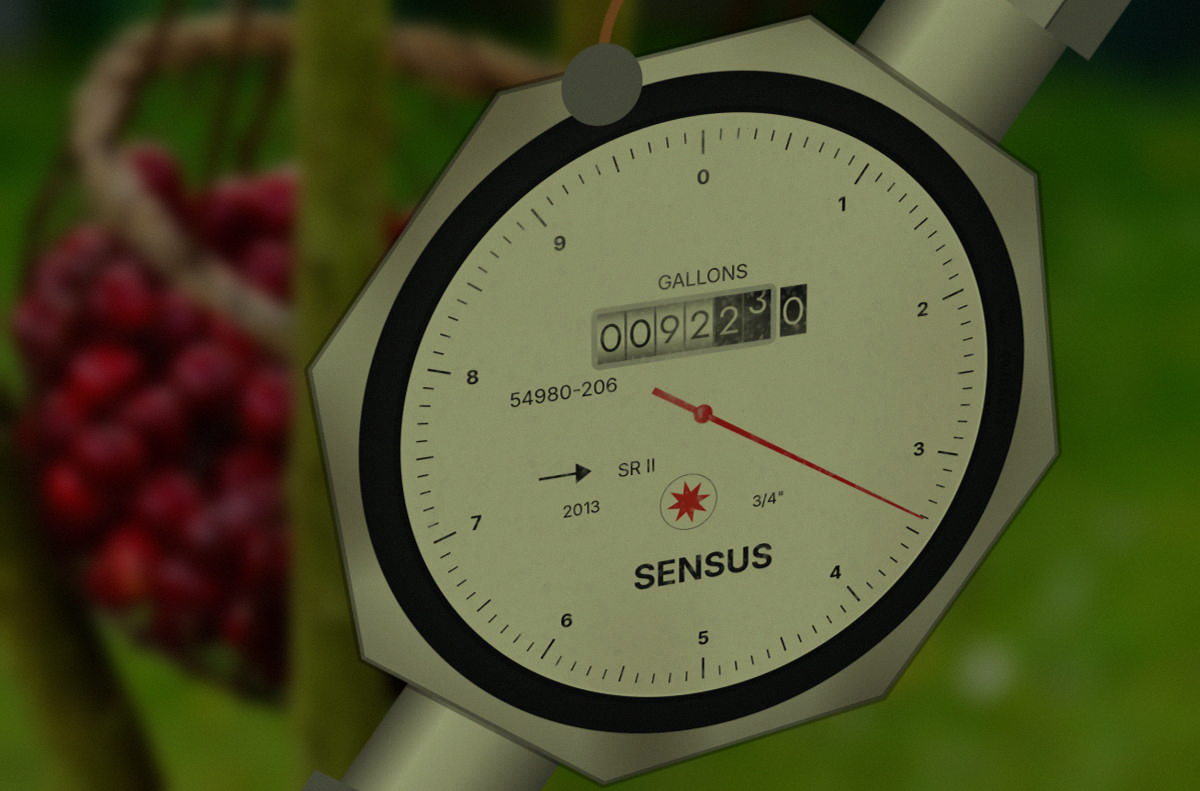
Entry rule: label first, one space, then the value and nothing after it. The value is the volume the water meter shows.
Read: 92233.4 gal
